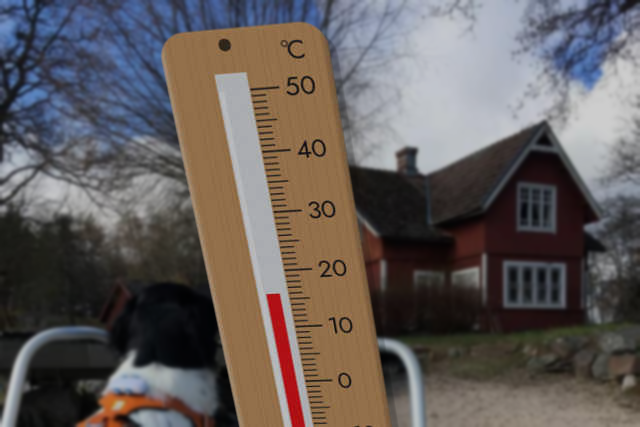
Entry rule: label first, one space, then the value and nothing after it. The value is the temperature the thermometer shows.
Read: 16 °C
